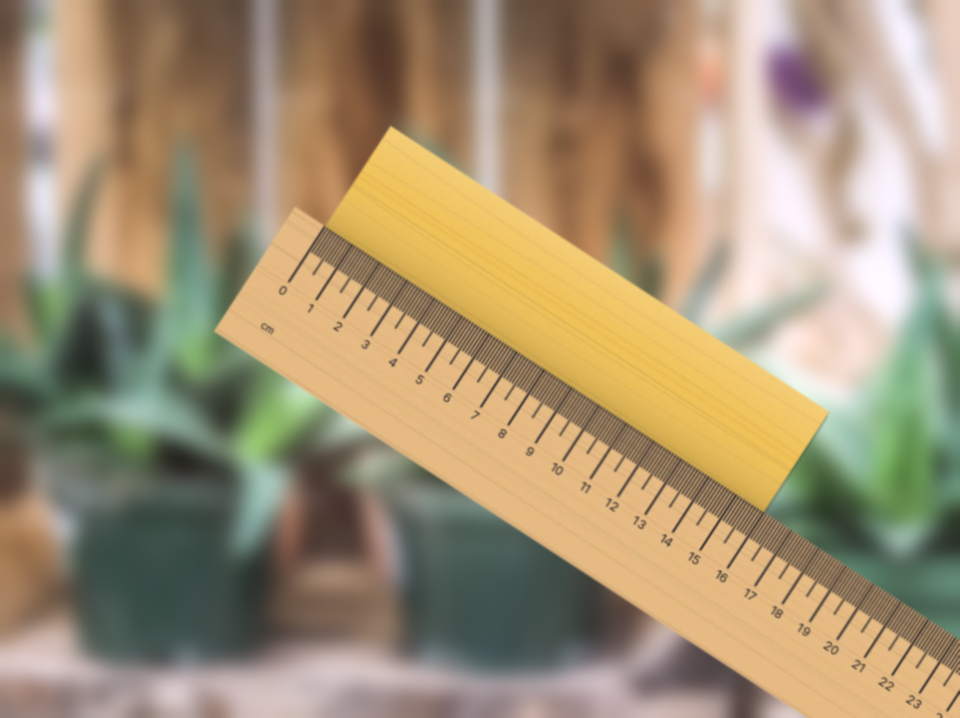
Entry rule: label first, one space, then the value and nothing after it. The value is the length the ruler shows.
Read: 16 cm
